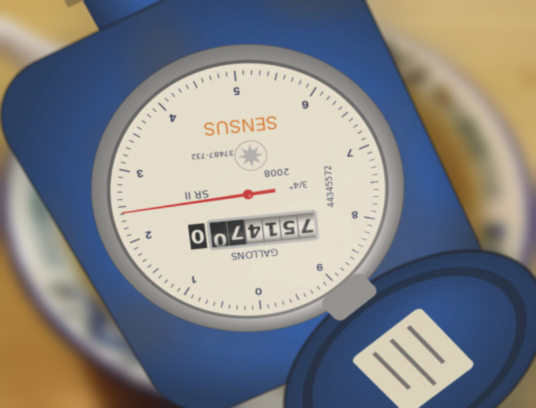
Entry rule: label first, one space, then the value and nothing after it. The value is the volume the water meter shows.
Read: 7514702.4 gal
